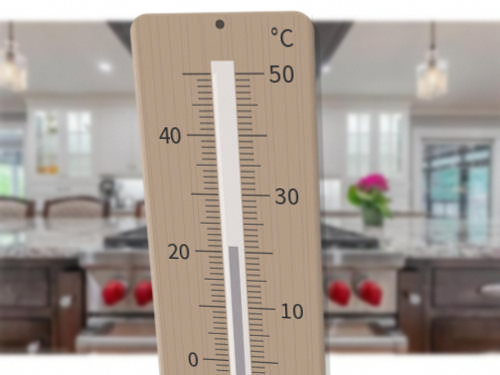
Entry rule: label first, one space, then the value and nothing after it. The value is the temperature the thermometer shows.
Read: 21 °C
